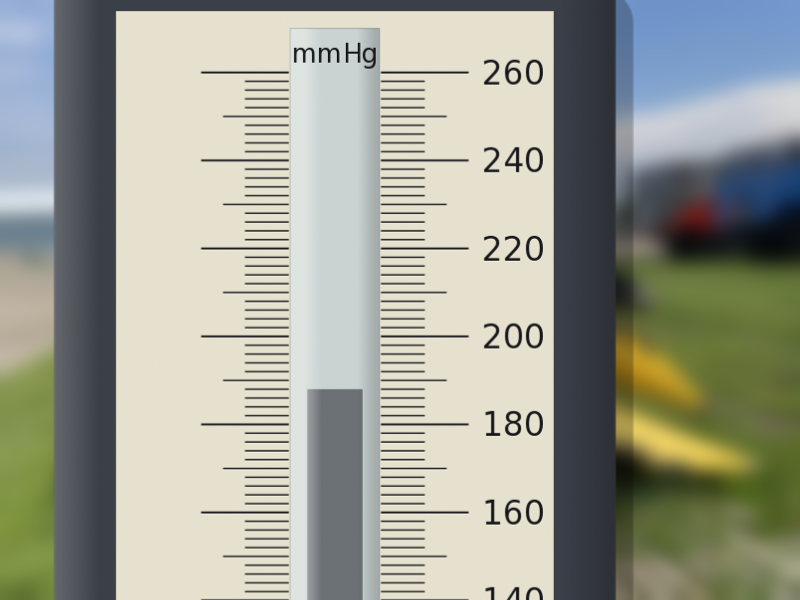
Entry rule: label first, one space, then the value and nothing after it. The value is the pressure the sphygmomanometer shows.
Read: 188 mmHg
